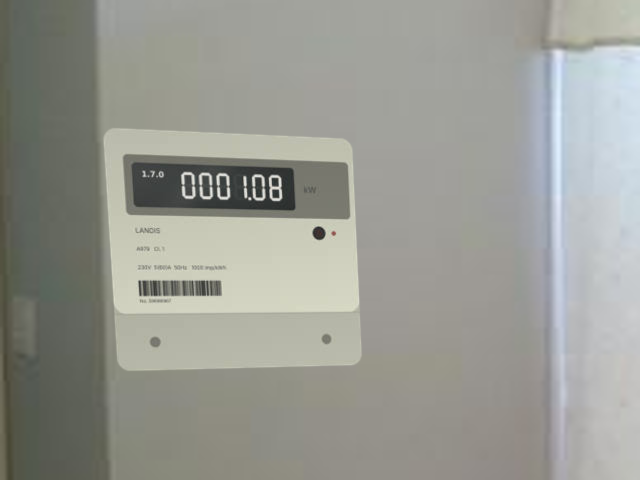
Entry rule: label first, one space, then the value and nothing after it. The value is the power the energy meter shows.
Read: 1.08 kW
